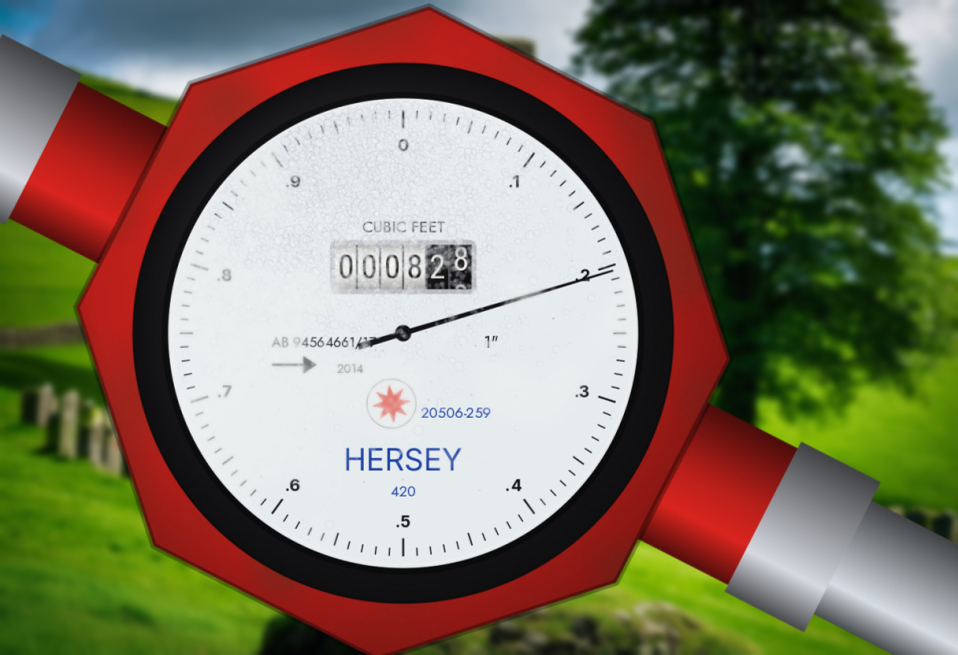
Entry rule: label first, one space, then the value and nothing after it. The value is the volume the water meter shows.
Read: 828.20 ft³
